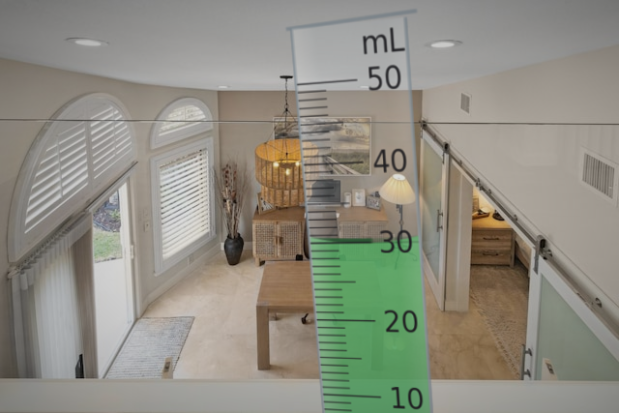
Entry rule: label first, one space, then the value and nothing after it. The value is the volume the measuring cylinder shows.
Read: 30 mL
